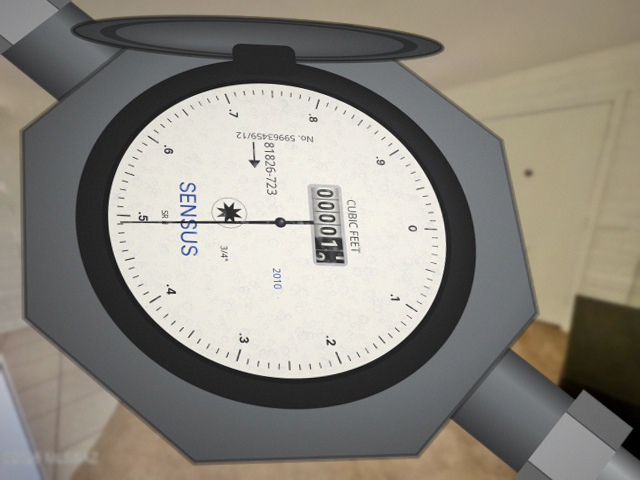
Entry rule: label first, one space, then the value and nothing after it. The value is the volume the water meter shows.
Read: 11.49 ft³
